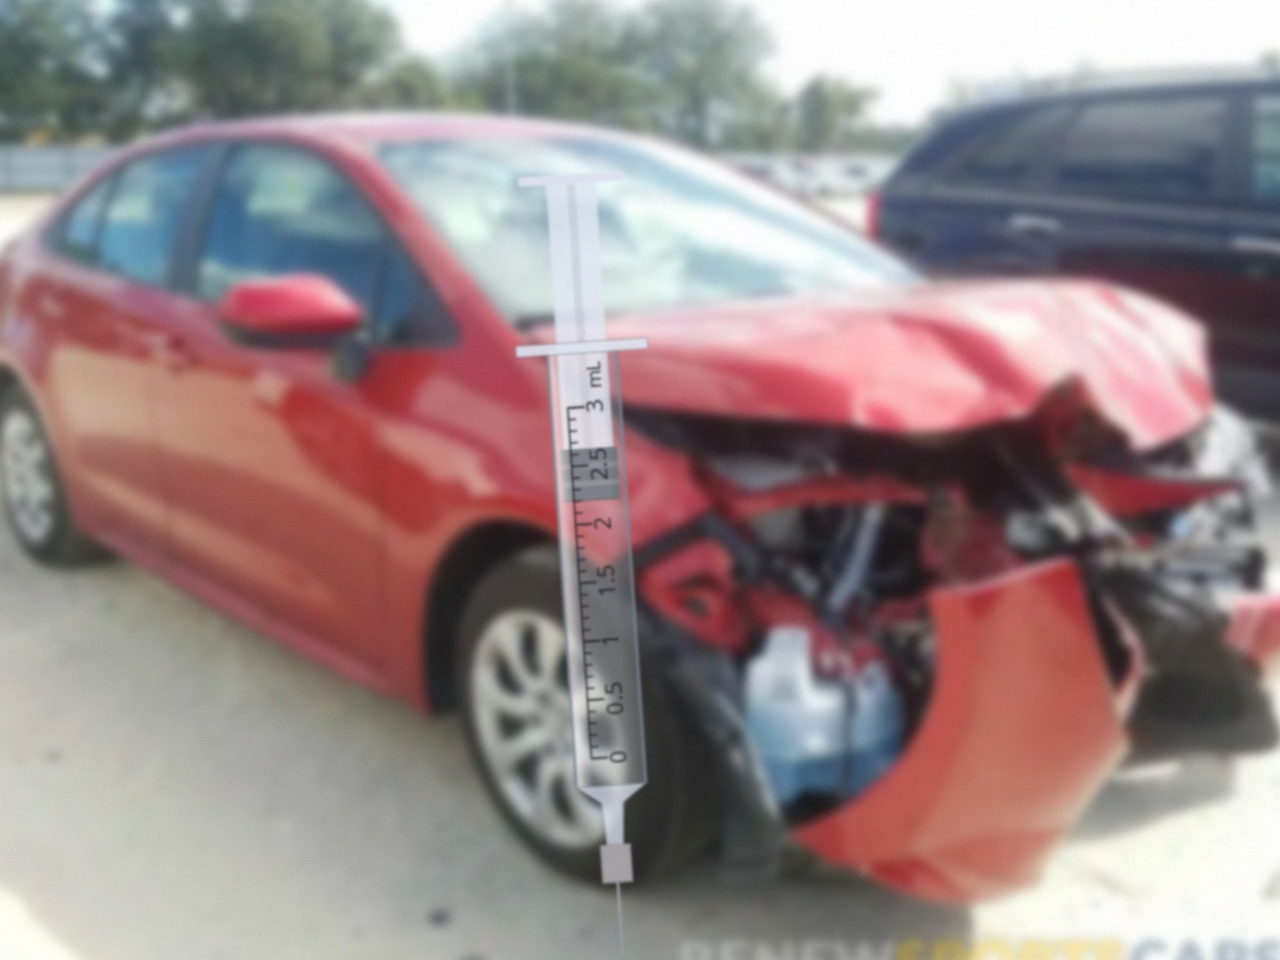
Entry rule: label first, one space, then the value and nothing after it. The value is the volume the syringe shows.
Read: 2.2 mL
